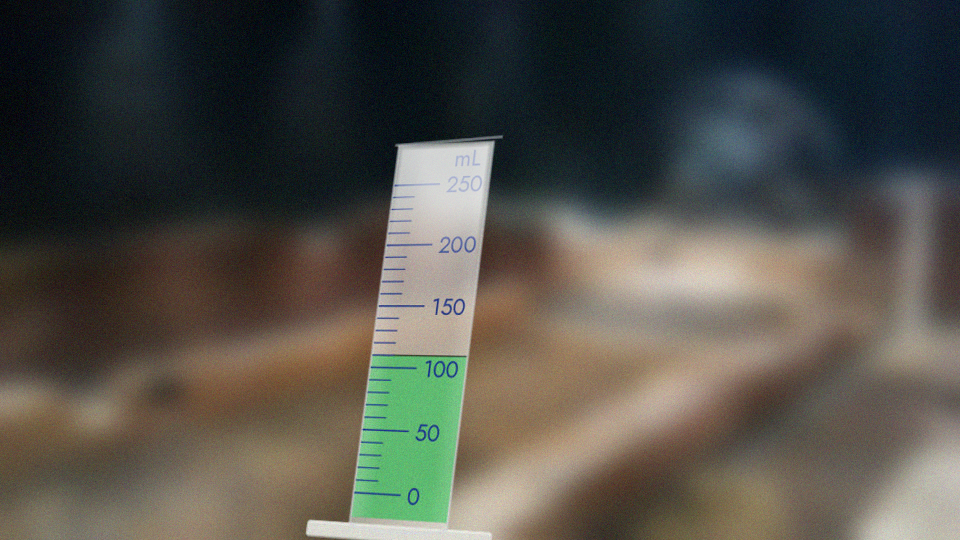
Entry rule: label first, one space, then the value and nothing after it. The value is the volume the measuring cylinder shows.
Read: 110 mL
